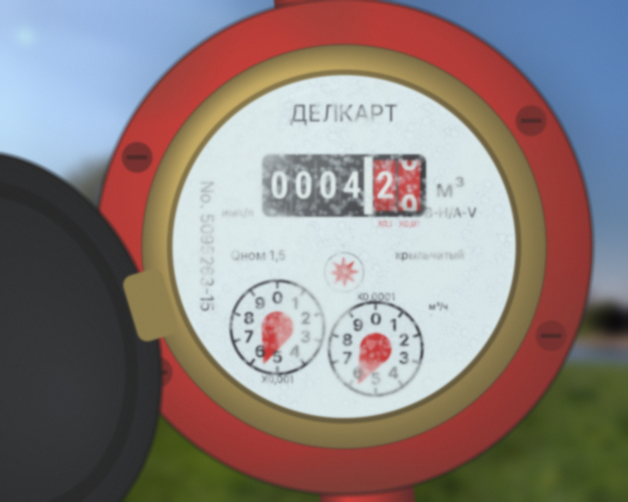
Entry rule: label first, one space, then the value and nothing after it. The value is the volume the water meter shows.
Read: 4.2855 m³
